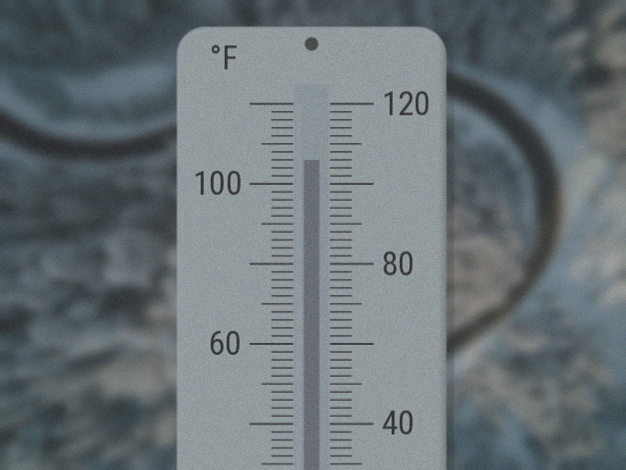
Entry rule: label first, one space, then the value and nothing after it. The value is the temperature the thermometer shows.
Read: 106 °F
